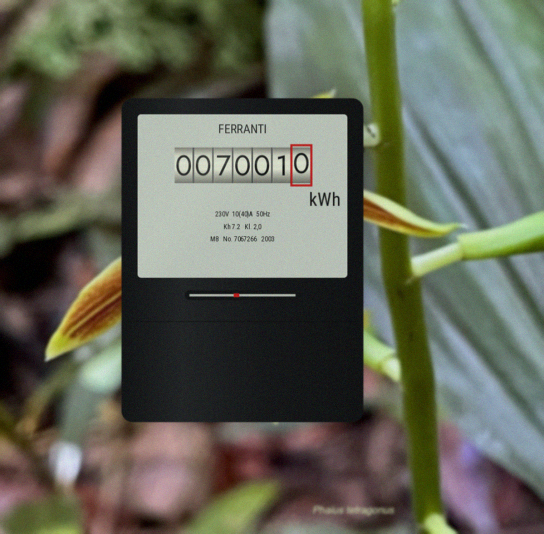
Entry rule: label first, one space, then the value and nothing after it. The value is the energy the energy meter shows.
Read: 7001.0 kWh
